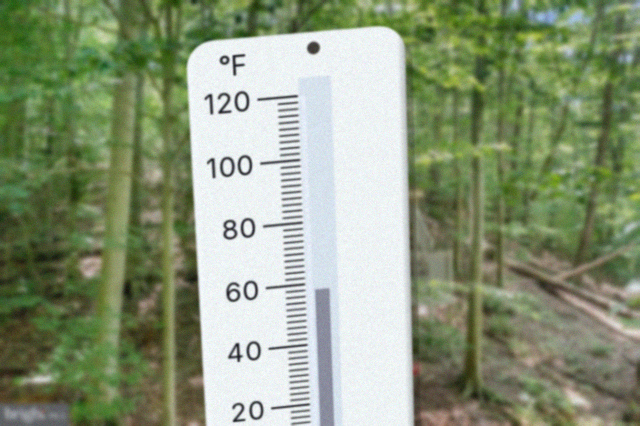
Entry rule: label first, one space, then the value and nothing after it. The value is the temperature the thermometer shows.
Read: 58 °F
